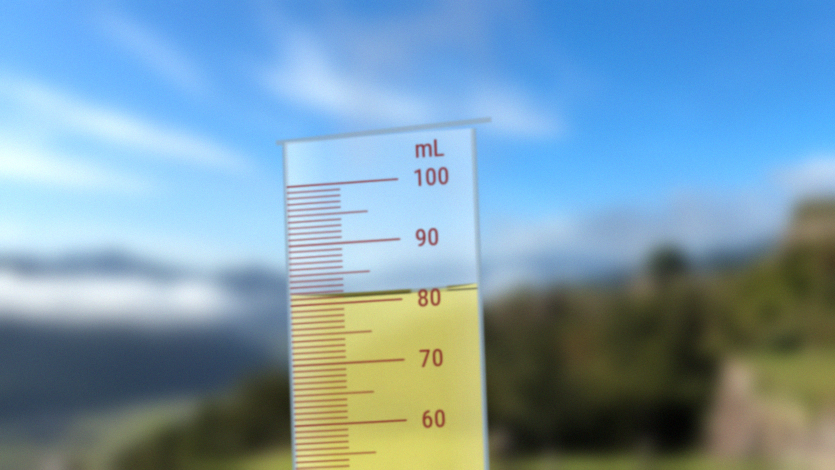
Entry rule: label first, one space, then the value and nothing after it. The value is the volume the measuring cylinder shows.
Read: 81 mL
